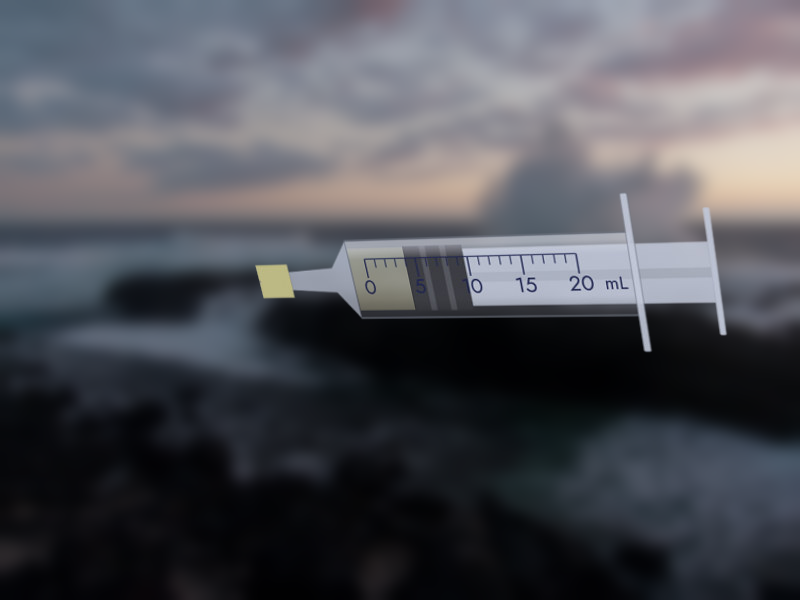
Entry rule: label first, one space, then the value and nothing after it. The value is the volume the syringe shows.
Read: 4 mL
